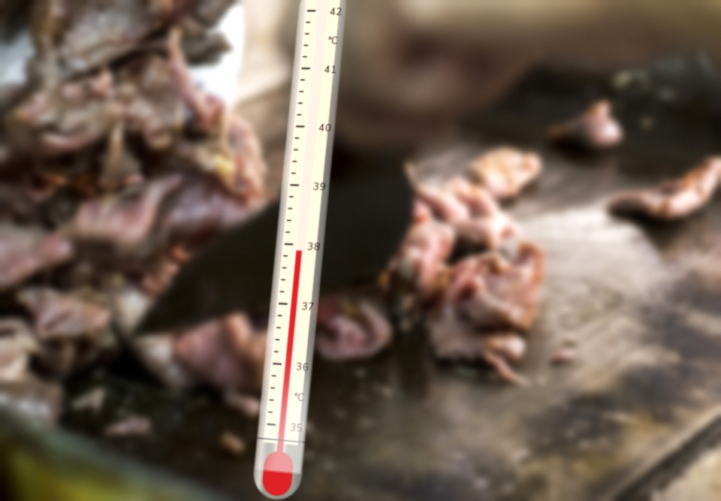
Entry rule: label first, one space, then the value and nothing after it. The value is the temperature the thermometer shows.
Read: 37.9 °C
